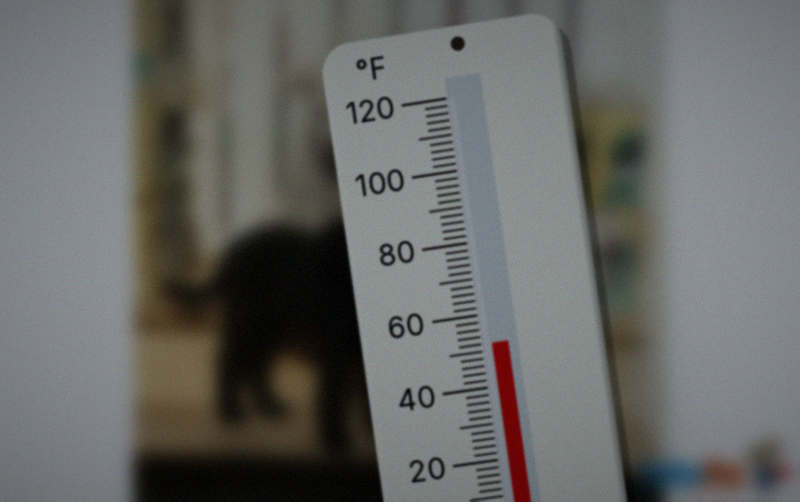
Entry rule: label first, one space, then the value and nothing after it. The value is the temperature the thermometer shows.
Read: 52 °F
